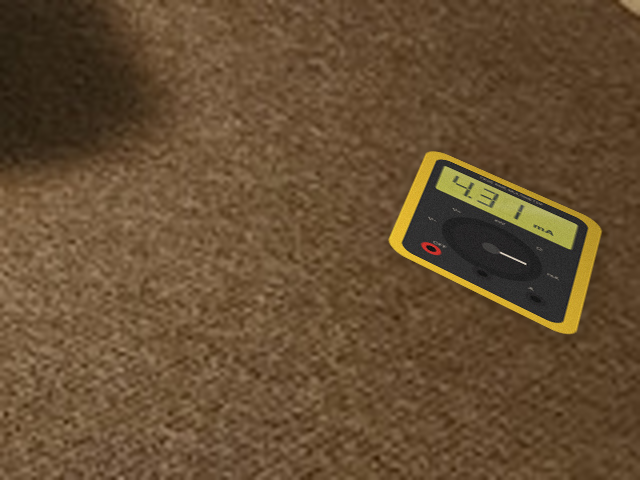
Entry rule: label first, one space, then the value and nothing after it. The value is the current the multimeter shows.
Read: 4.31 mA
